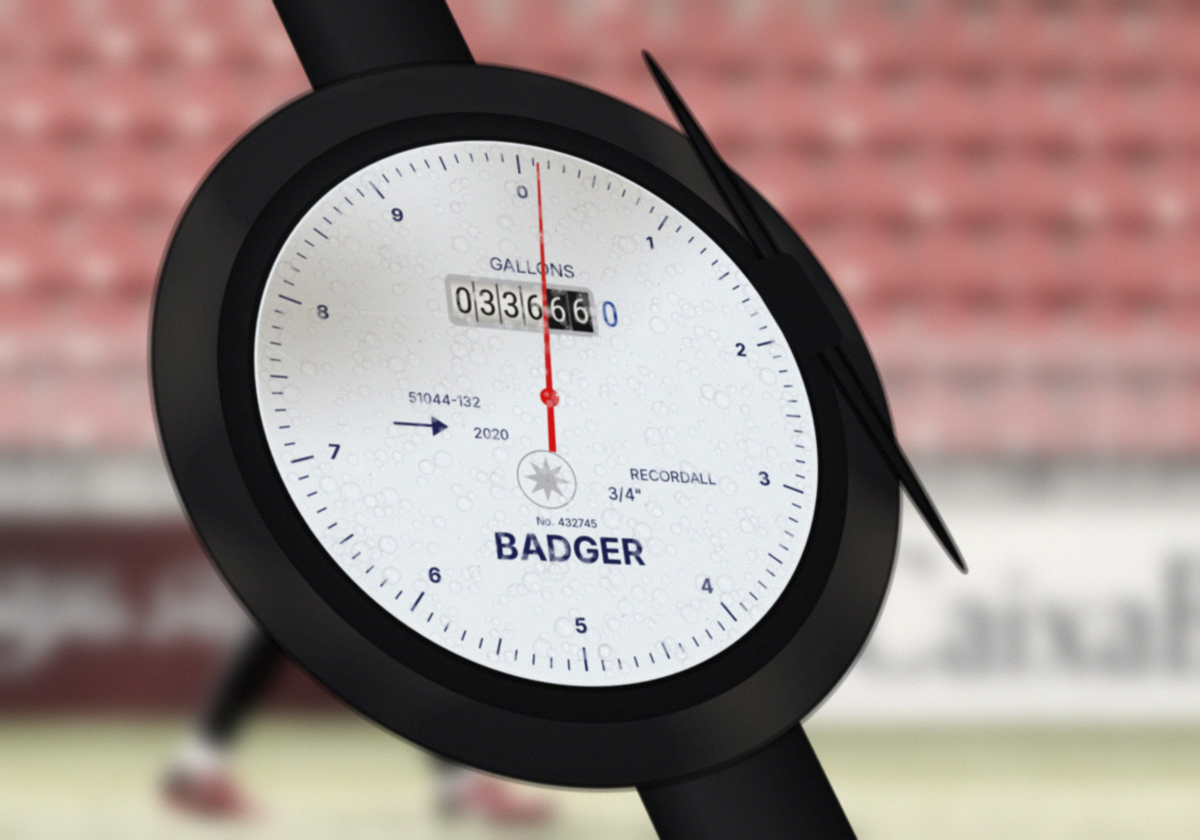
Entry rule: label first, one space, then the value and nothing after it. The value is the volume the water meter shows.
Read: 336660.1 gal
